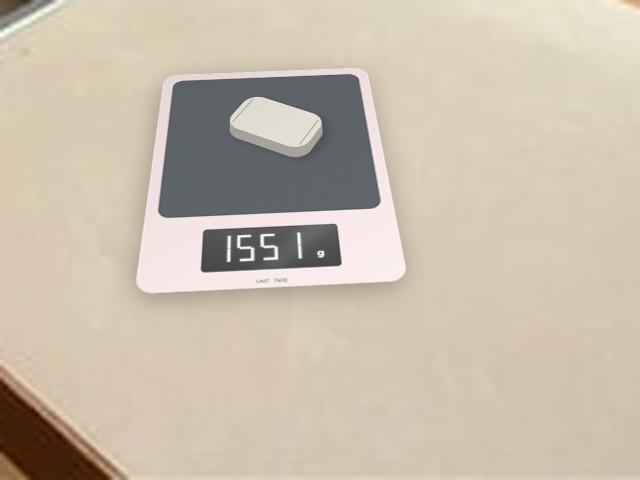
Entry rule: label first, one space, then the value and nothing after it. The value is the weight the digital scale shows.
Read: 1551 g
